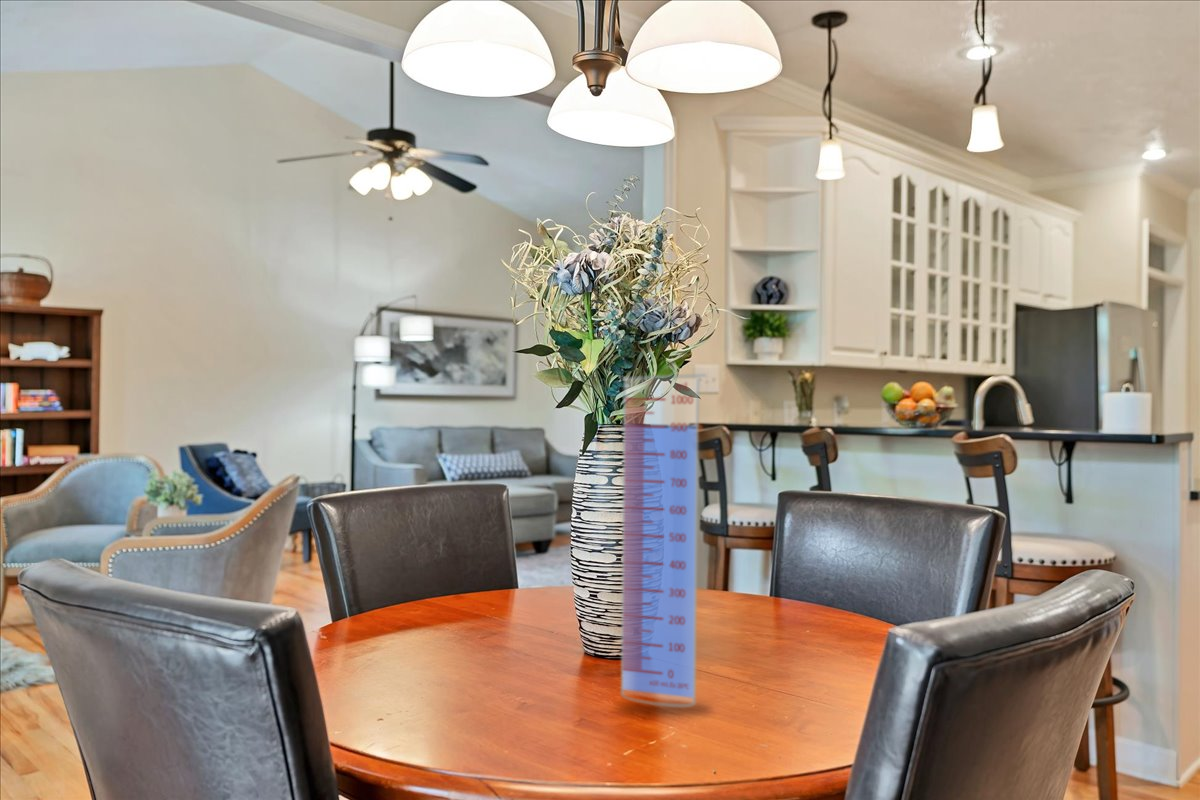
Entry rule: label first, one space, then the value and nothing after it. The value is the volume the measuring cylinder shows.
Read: 900 mL
